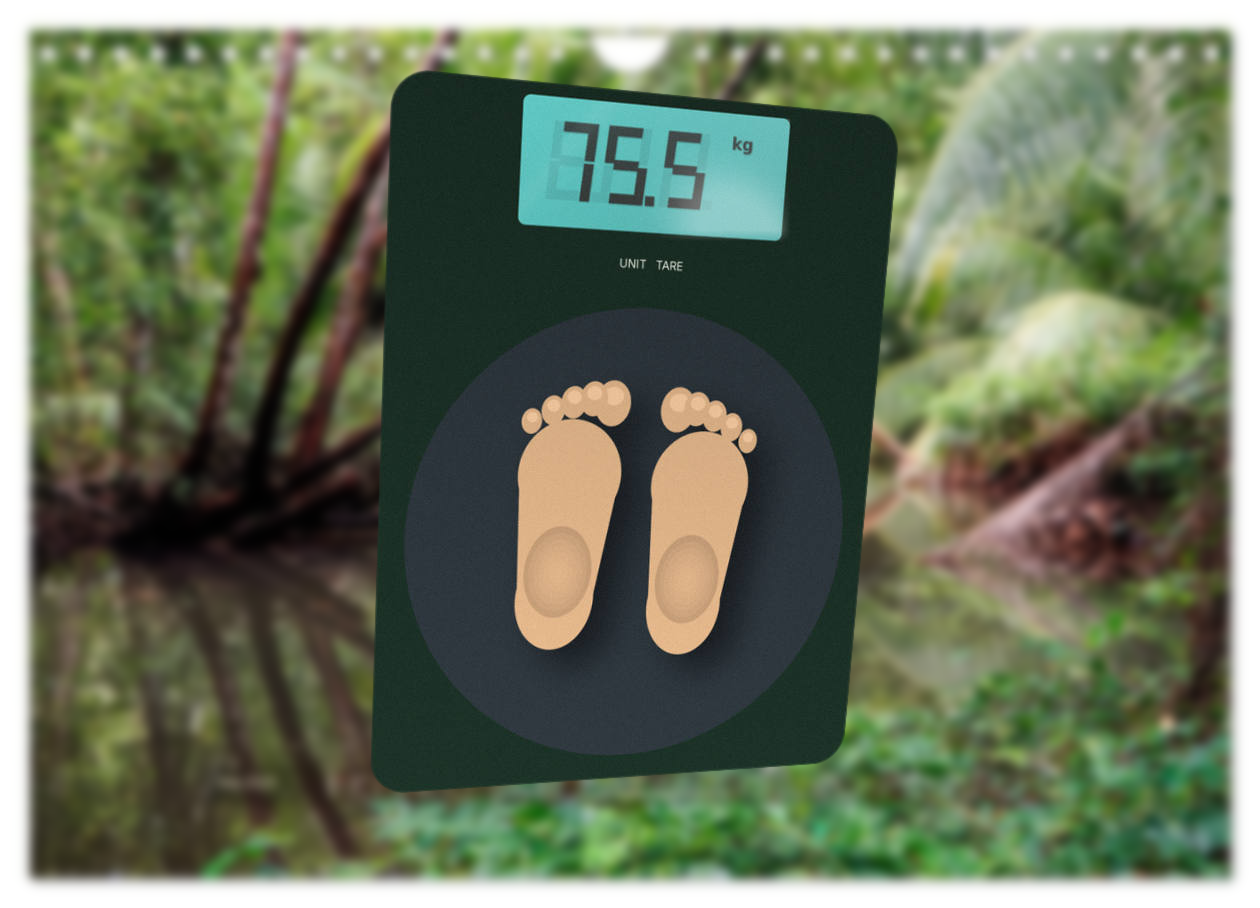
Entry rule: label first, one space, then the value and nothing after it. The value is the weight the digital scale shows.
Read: 75.5 kg
